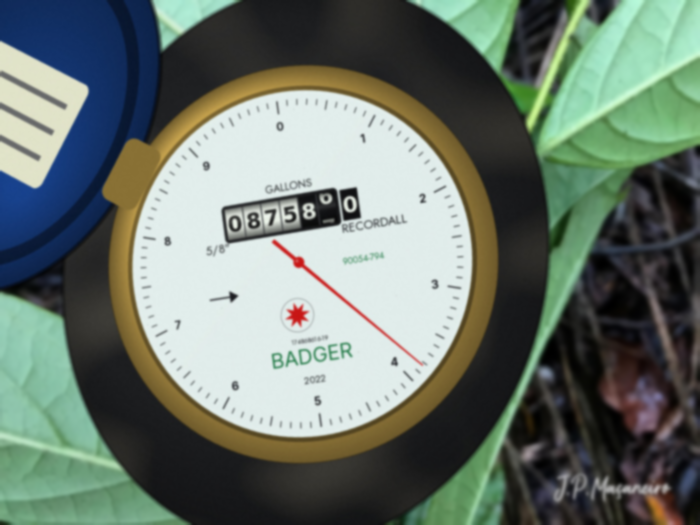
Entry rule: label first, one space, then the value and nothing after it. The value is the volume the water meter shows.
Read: 875863.8 gal
